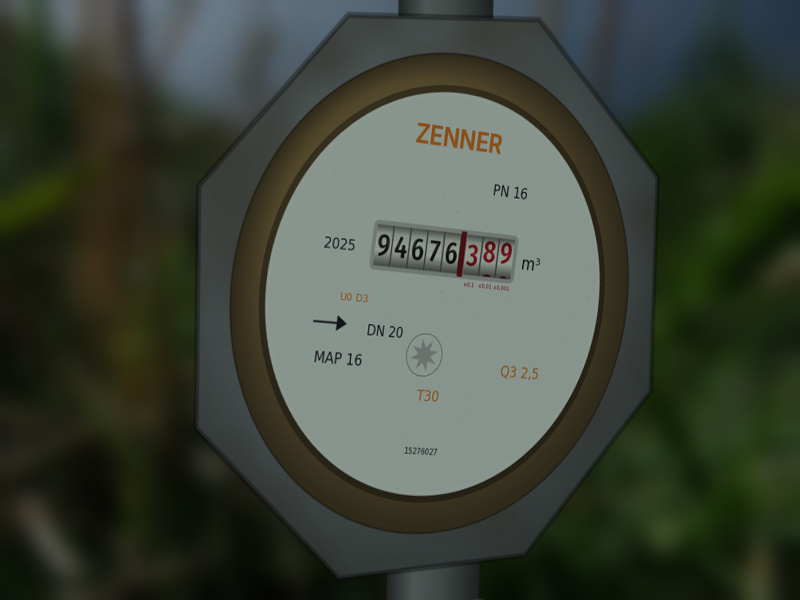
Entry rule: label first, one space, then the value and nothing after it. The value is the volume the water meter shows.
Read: 94676.389 m³
